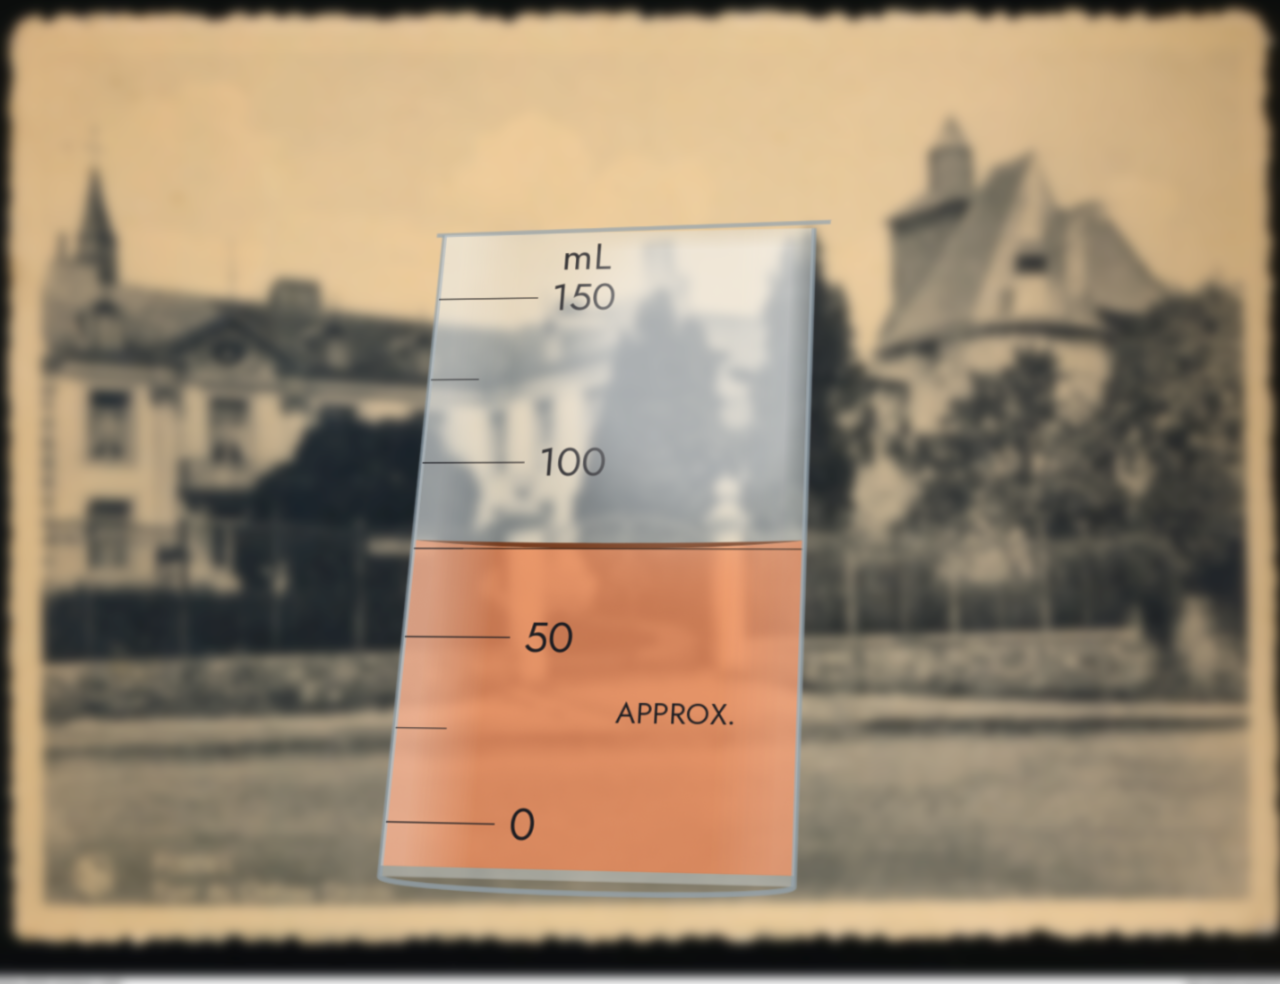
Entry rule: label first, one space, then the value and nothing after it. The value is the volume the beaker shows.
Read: 75 mL
